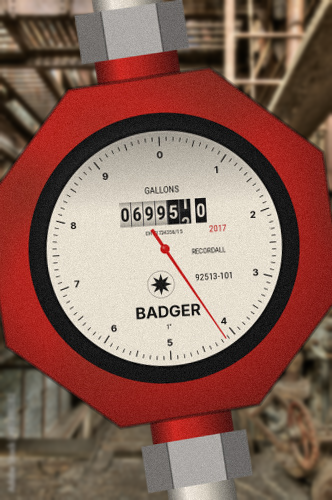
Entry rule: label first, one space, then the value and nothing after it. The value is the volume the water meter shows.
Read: 699514.1 gal
